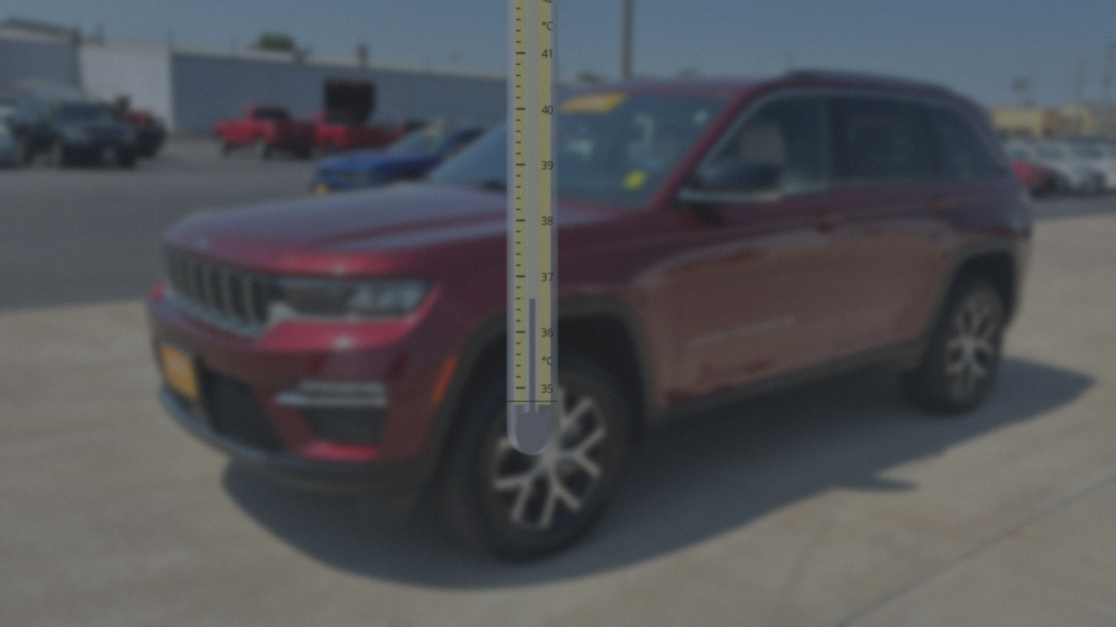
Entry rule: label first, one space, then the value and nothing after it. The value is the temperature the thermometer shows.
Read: 36.6 °C
